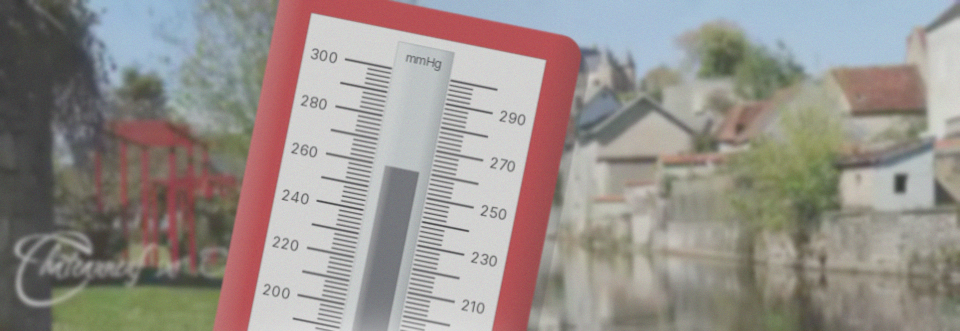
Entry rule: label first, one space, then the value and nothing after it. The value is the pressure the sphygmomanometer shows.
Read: 260 mmHg
